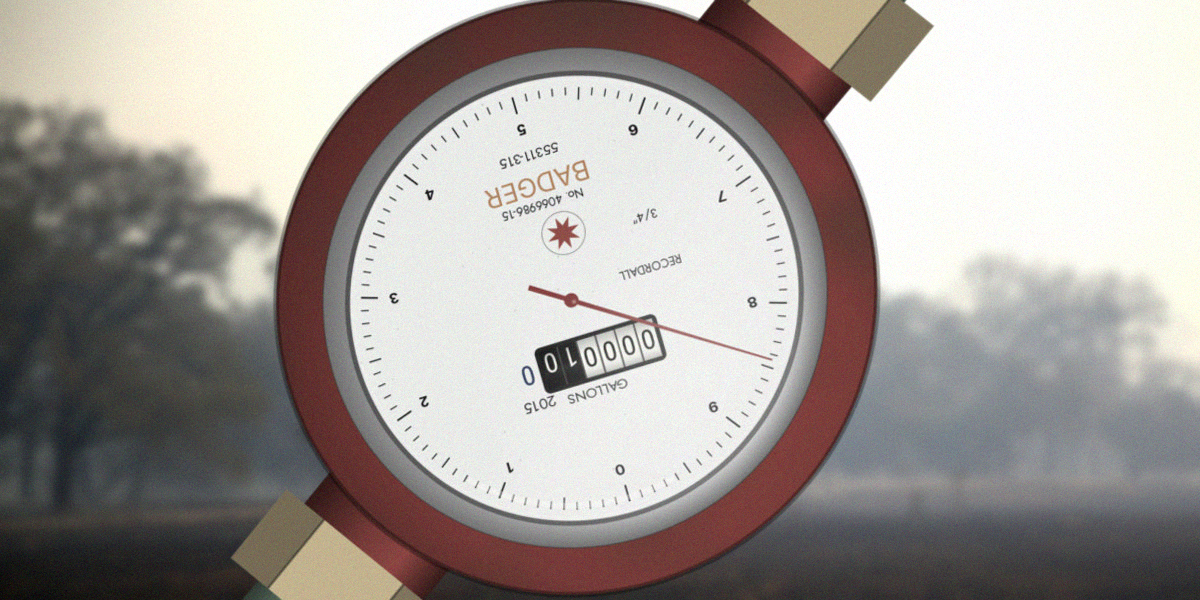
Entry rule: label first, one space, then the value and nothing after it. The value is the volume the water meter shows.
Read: 98.4 gal
